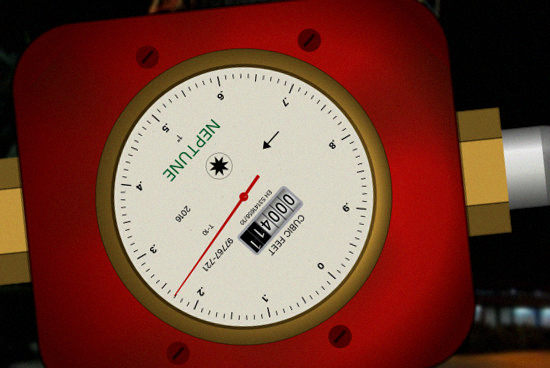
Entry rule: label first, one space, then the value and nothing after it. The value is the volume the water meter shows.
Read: 411.23 ft³
